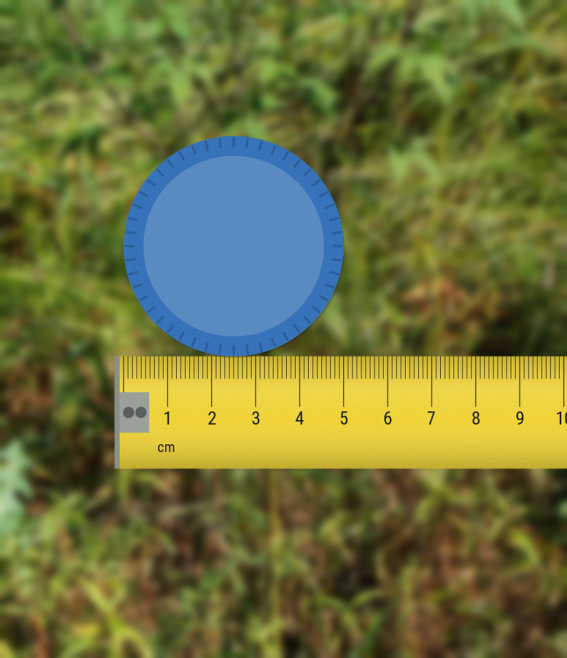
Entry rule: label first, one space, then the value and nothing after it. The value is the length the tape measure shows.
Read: 5 cm
